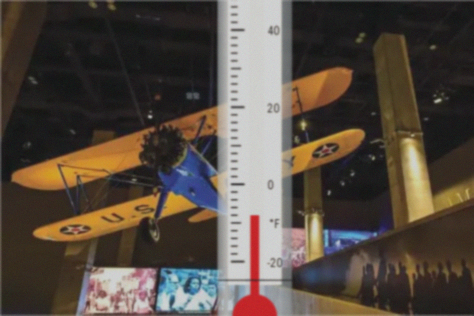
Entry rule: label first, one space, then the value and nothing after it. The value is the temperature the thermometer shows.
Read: -8 °F
